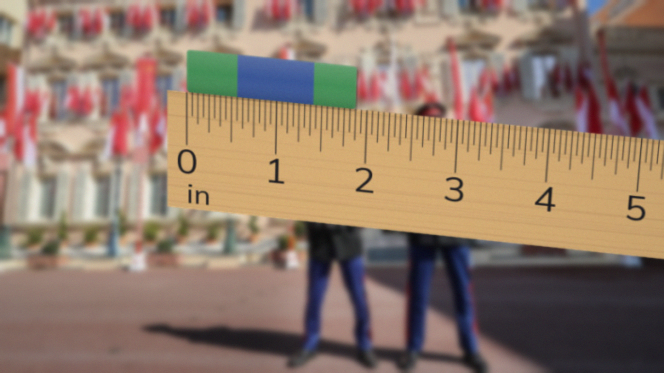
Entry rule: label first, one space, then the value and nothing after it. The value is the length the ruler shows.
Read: 1.875 in
